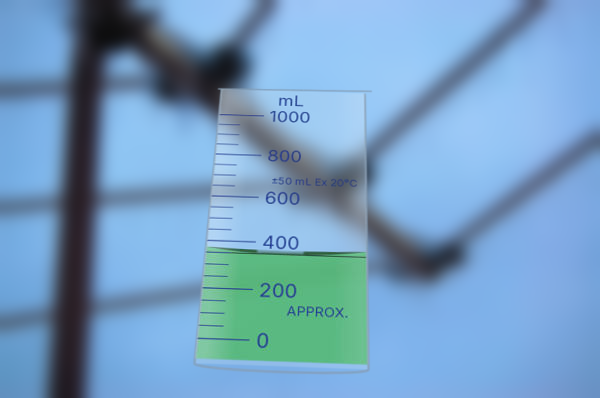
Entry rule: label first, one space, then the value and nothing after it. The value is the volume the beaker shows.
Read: 350 mL
